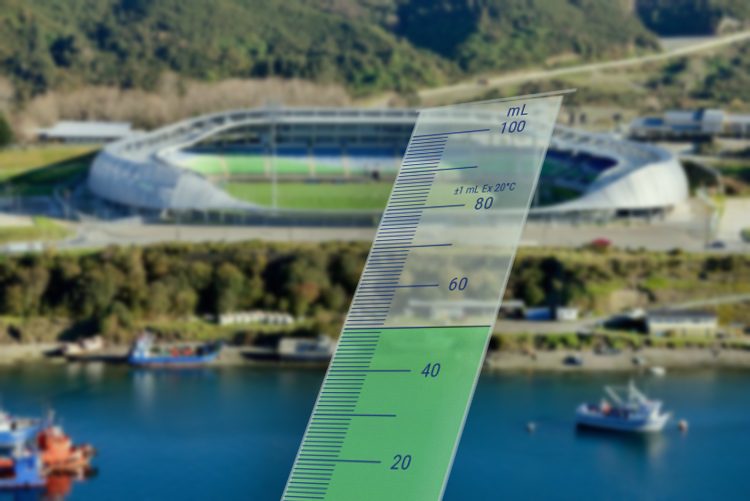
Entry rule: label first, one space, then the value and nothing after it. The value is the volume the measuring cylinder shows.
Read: 50 mL
